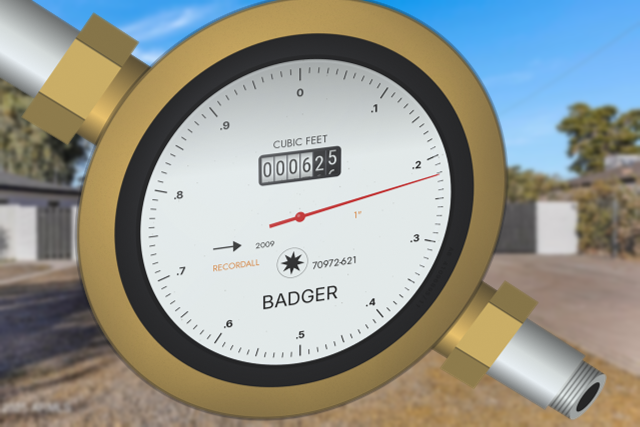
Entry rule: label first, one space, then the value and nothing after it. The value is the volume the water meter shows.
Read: 625.22 ft³
